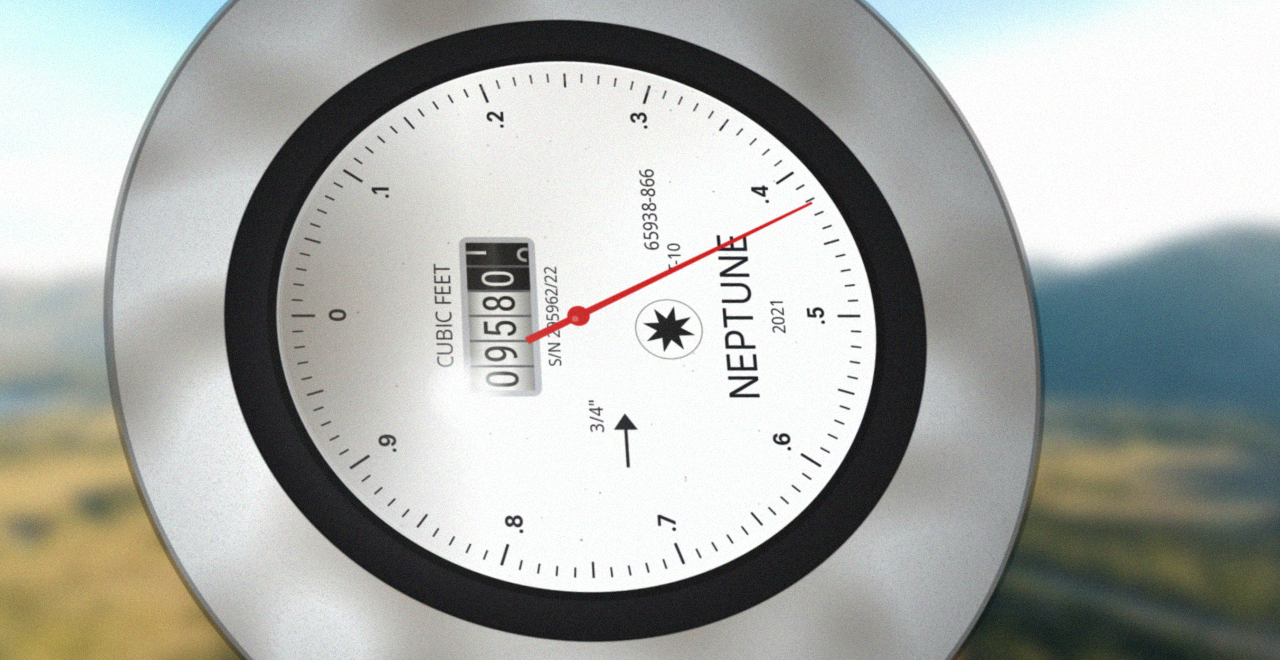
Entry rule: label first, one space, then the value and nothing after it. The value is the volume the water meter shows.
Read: 95801.42 ft³
